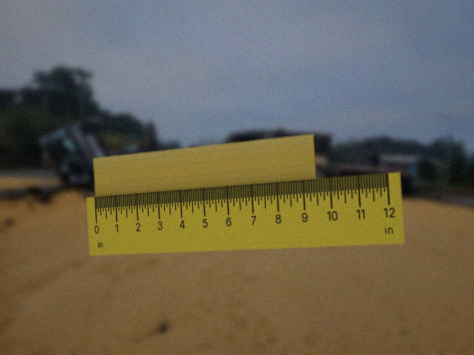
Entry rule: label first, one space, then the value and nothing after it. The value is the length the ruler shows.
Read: 9.5 in
